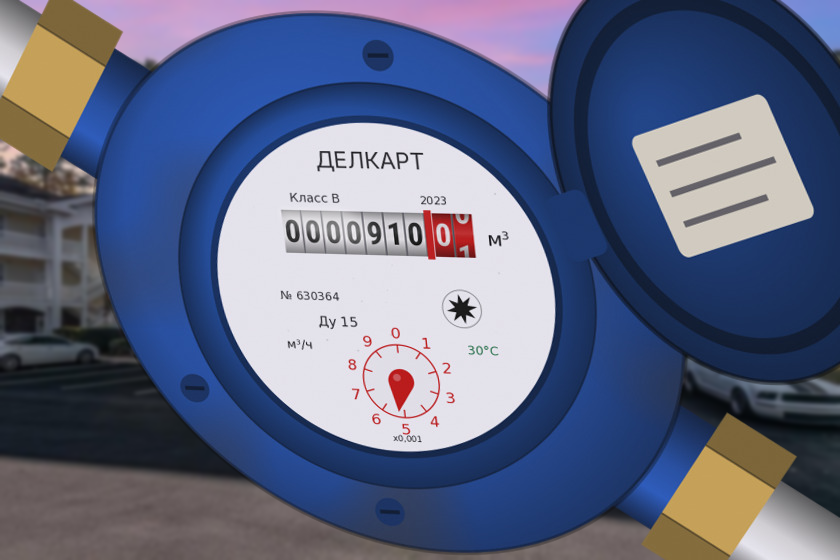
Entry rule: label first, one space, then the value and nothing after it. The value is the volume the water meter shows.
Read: 910.005 m³
